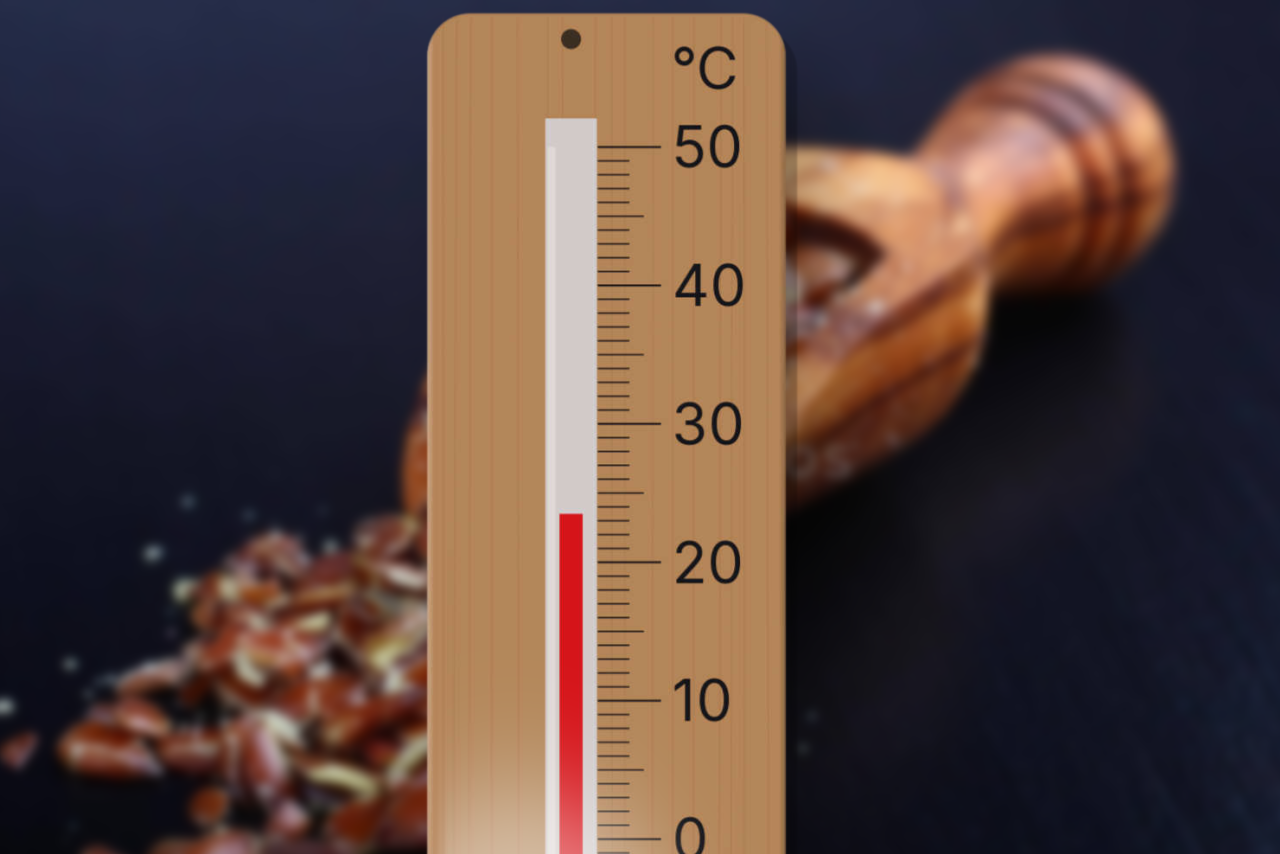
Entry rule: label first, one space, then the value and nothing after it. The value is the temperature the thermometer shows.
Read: 23.5 °C
